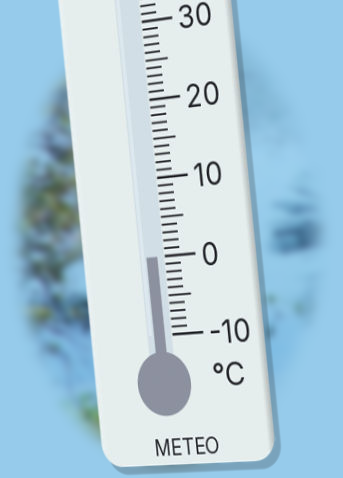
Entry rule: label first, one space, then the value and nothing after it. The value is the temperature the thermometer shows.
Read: 0 °C
